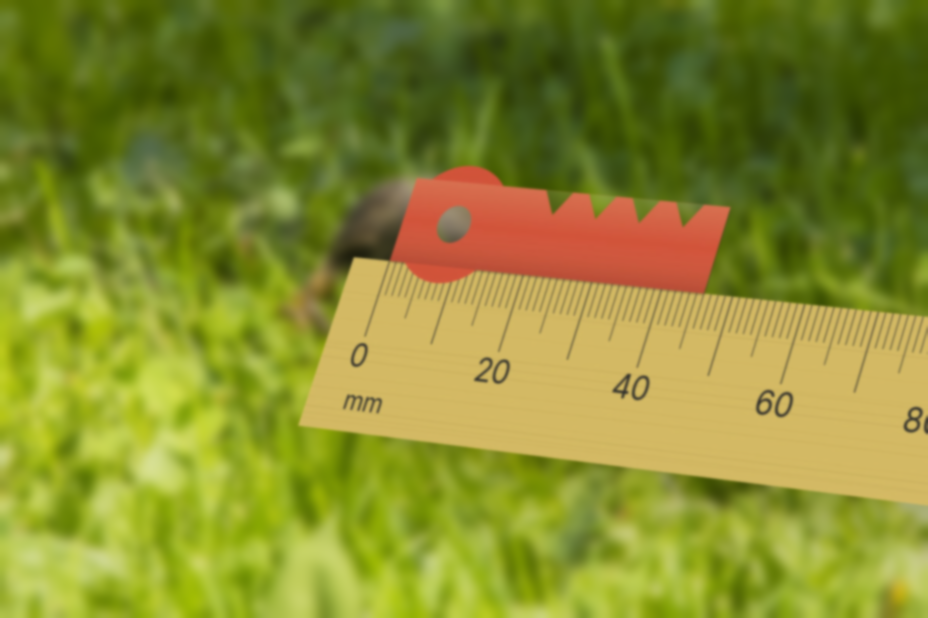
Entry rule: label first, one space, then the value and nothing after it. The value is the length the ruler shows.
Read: 46 mm
